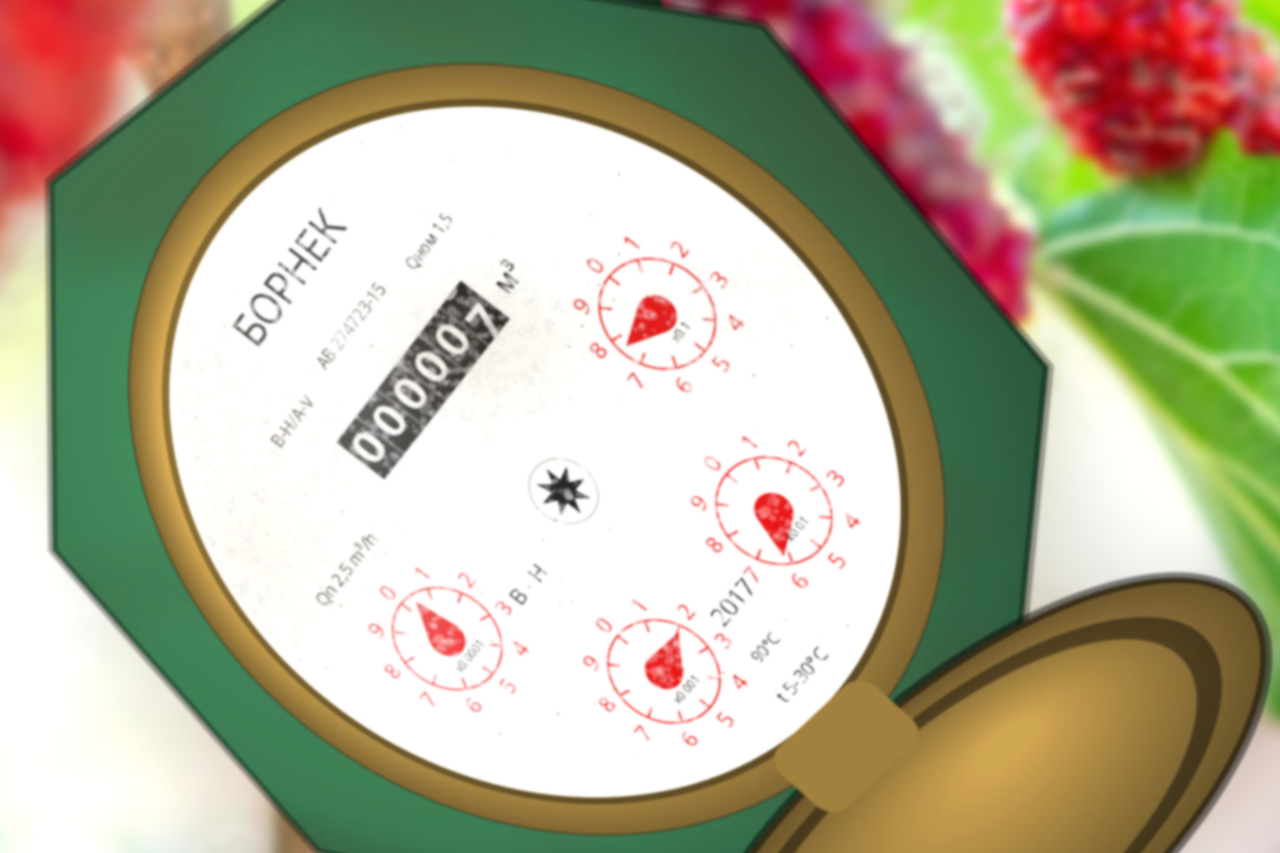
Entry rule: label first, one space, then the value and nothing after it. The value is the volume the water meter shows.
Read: 6.7620 m³
